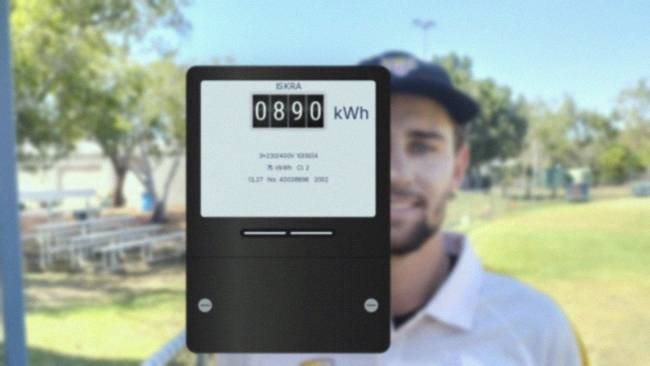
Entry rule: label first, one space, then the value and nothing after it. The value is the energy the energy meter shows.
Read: 890 kWh
